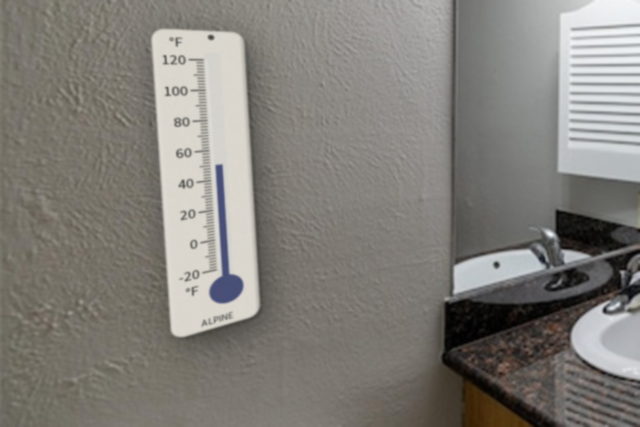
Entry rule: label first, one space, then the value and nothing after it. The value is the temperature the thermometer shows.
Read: 50 °F
